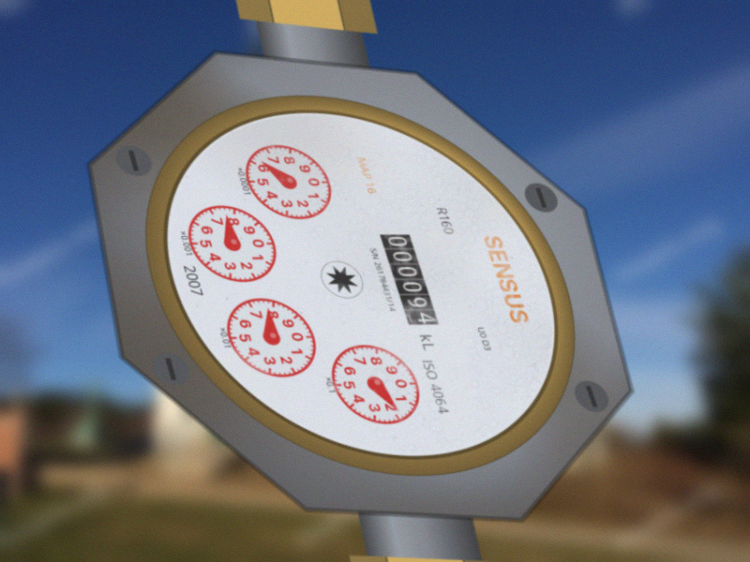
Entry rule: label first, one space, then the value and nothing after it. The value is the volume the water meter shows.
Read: 94.1776 kL
